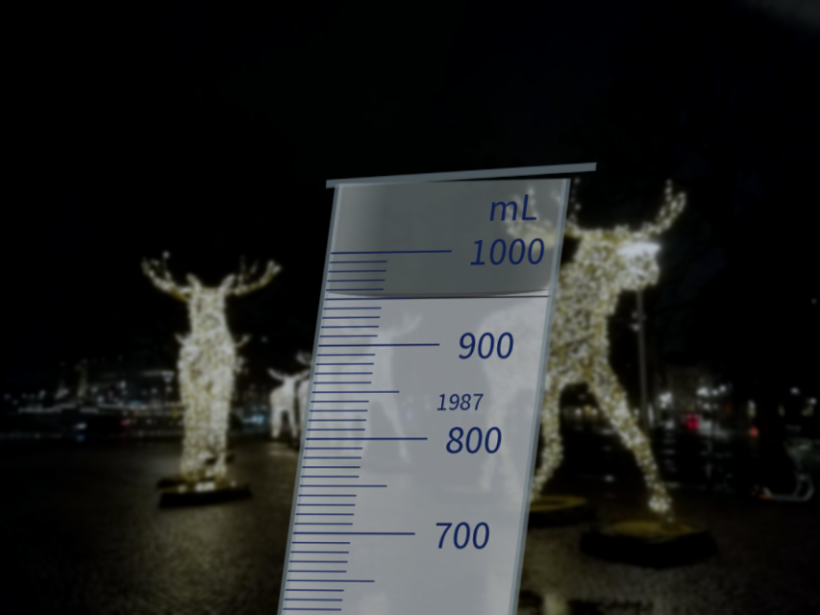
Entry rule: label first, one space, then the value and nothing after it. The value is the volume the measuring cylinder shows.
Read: 950 mL
